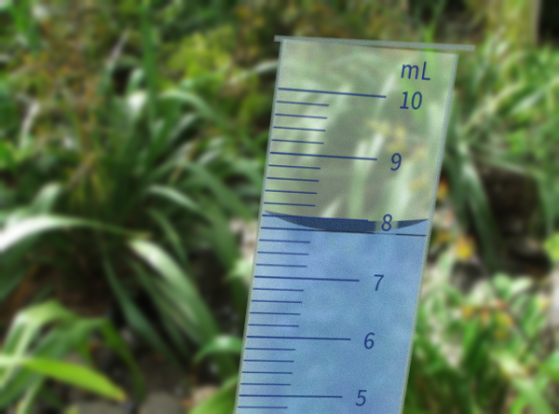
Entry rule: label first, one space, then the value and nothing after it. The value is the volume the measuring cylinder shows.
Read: 7.8 mL
